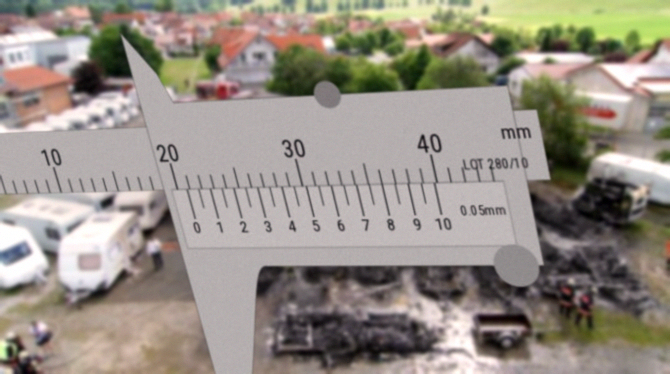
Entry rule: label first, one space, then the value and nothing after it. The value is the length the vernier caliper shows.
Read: 20.8 mm
